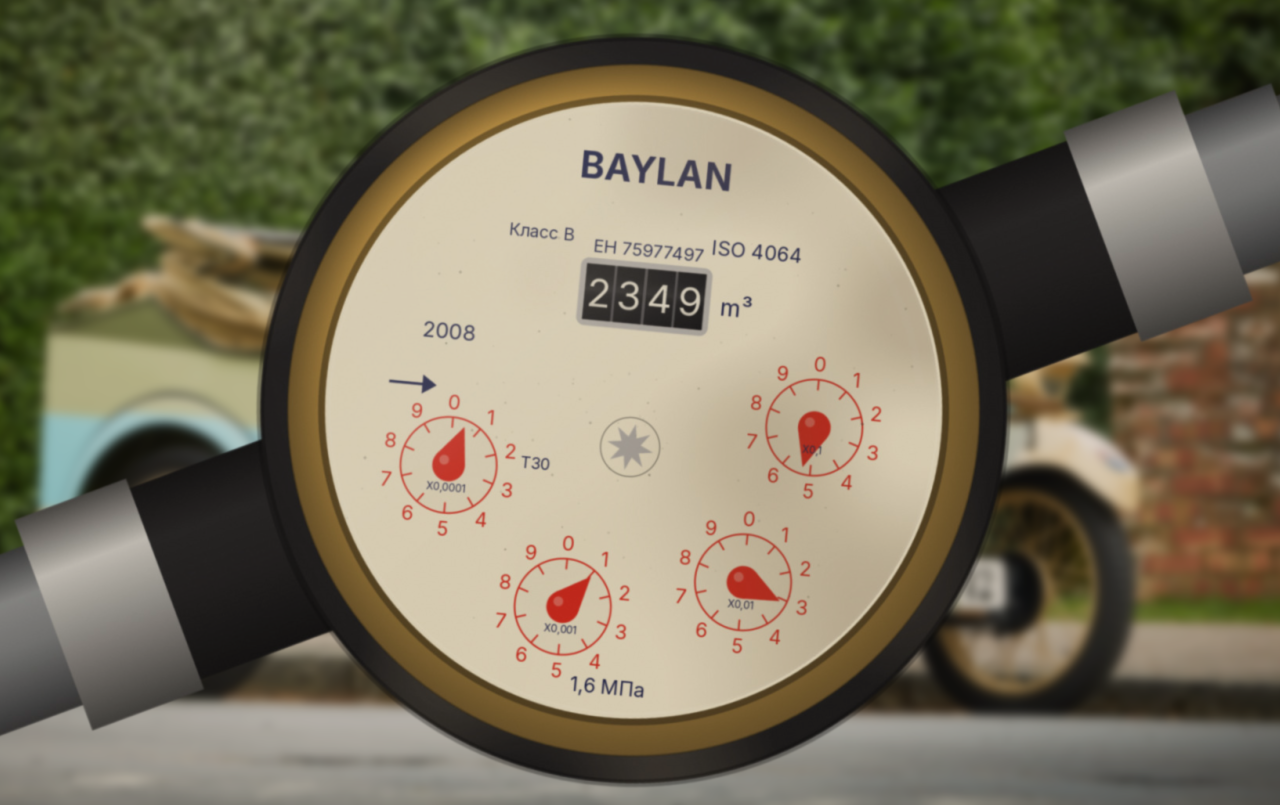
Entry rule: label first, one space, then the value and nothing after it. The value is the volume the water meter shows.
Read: 2349.5310 m³
